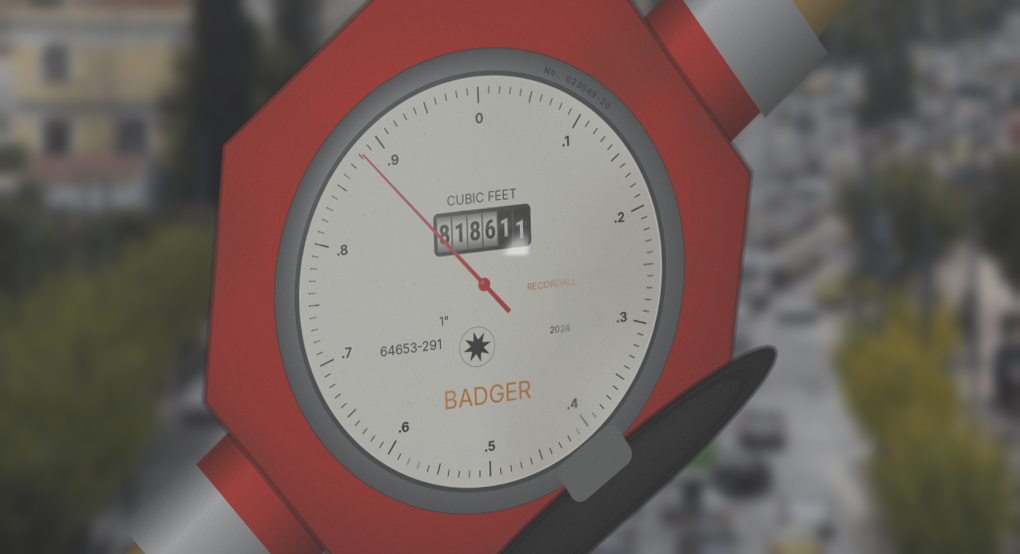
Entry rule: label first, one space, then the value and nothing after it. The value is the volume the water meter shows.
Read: 818610.88 ft³
